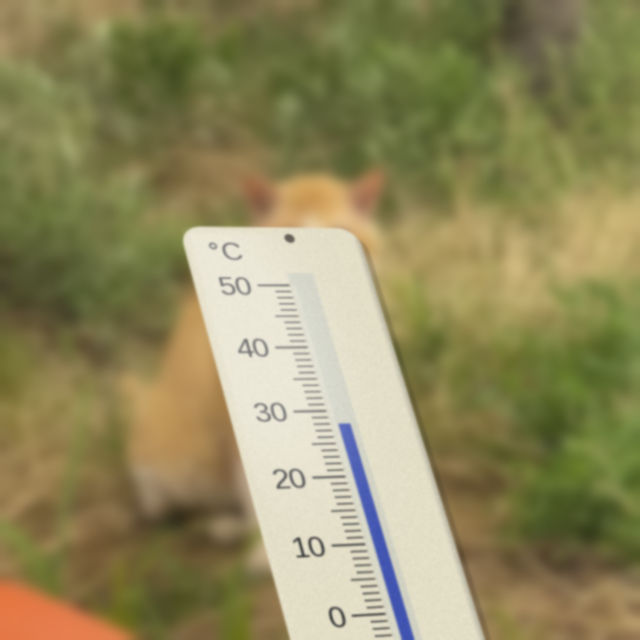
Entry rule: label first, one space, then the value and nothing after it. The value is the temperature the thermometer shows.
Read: 28 °C
